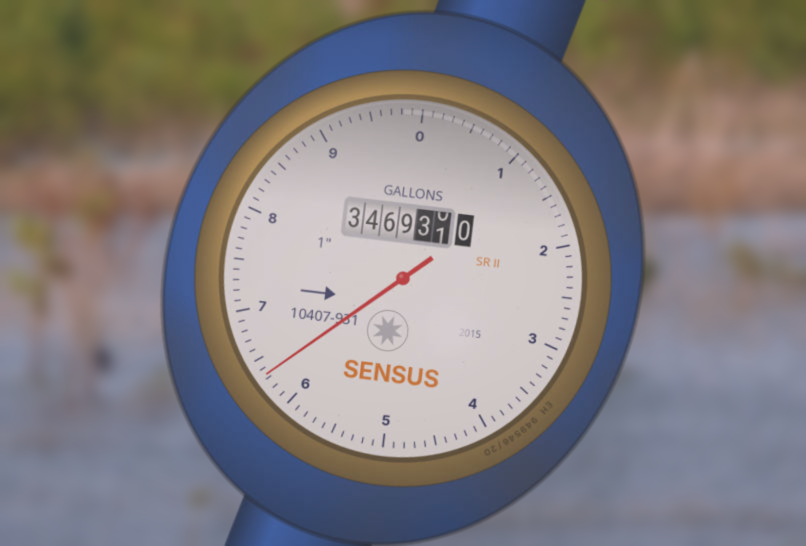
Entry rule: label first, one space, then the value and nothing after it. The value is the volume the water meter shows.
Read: 3469306.3 gal
